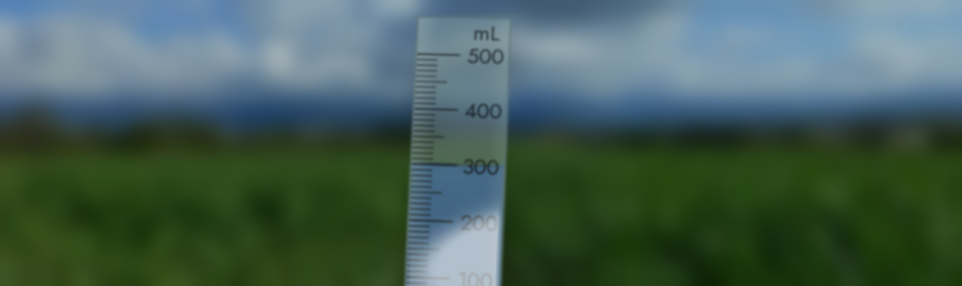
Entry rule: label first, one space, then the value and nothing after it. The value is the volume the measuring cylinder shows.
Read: 300 mL
